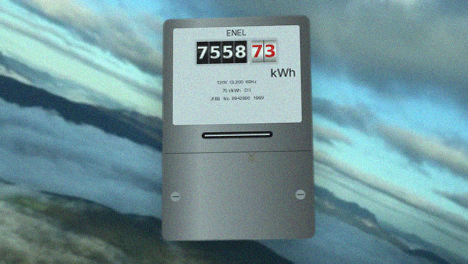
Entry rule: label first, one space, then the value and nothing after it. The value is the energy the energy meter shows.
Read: 7558.73 kWh
